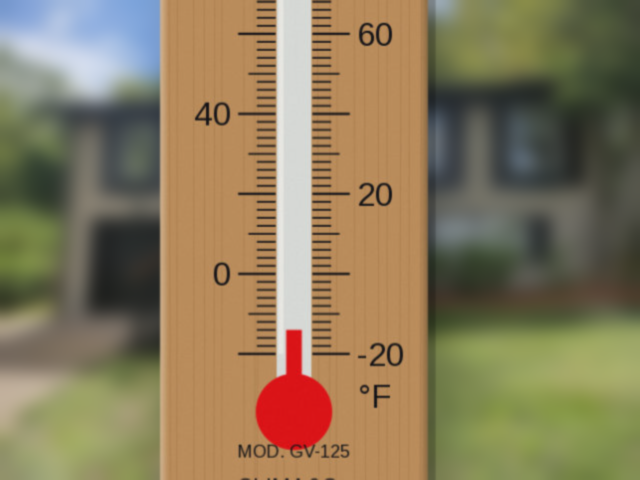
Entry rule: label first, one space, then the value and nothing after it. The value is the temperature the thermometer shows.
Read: -14 °F
